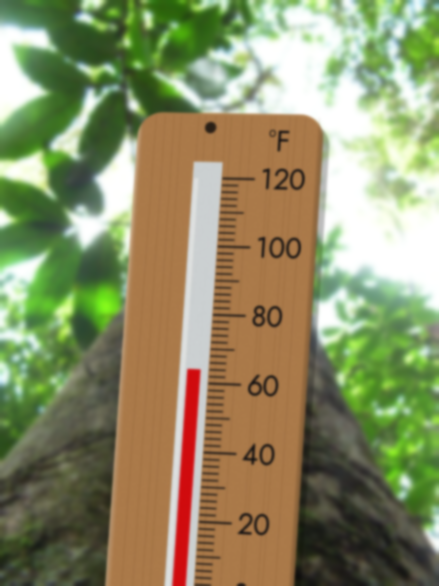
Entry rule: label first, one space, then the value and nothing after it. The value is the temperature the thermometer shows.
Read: 64 °F
